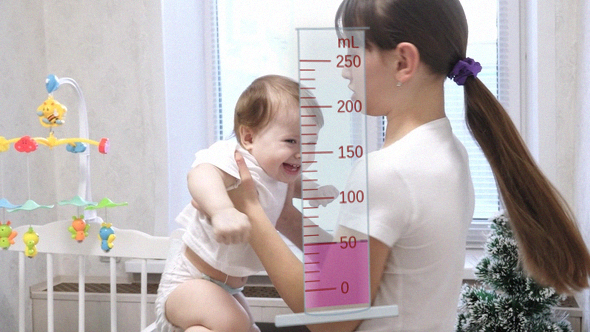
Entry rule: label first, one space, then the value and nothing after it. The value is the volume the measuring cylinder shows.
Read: 50 mL
